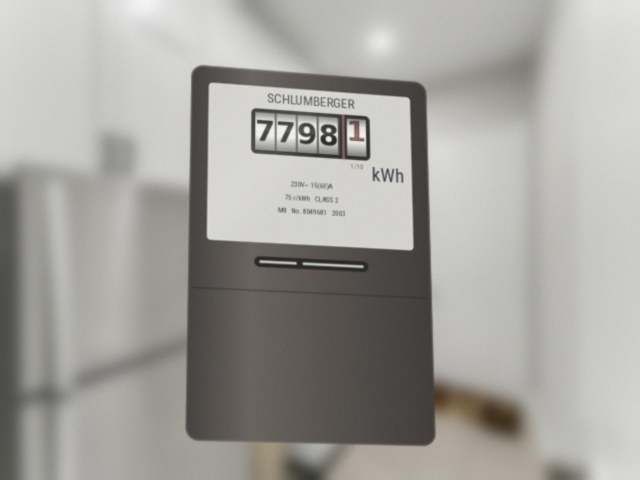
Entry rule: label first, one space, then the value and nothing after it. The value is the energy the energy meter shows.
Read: 7798.1 kWh
